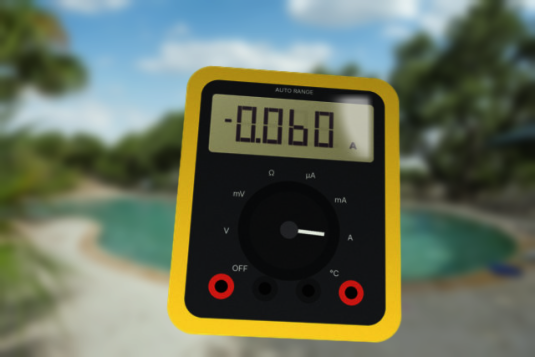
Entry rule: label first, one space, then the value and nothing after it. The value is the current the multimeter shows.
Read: -0.060 A
